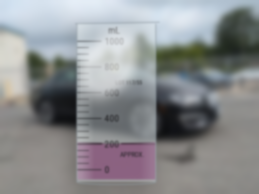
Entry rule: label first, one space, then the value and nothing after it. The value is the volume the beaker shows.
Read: 200 mL
